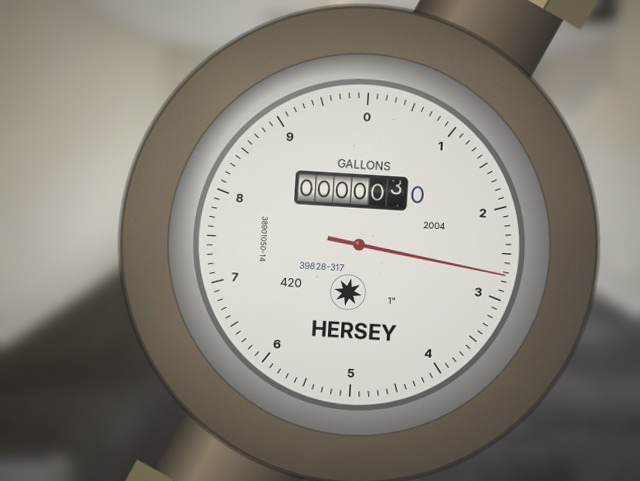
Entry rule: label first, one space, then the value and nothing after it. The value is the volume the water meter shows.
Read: 32.7 gal
